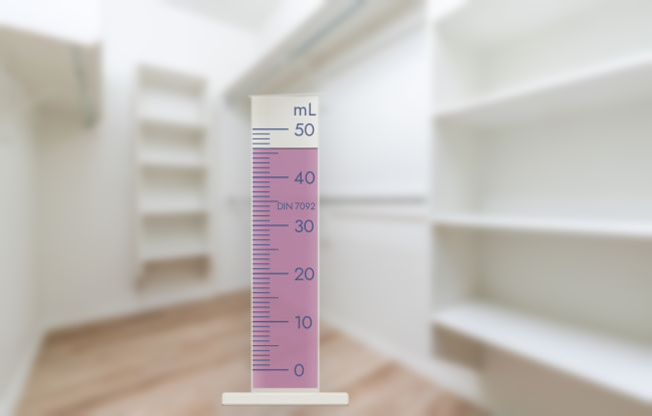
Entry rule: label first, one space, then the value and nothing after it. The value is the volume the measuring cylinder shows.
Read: 46 mL
